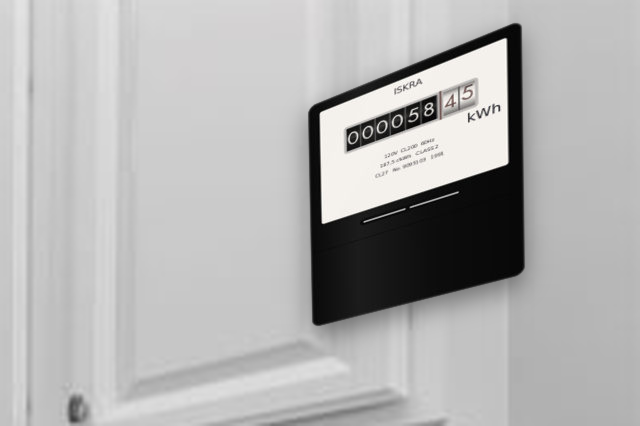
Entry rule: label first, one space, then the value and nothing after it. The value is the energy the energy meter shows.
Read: 58.45 kWh
